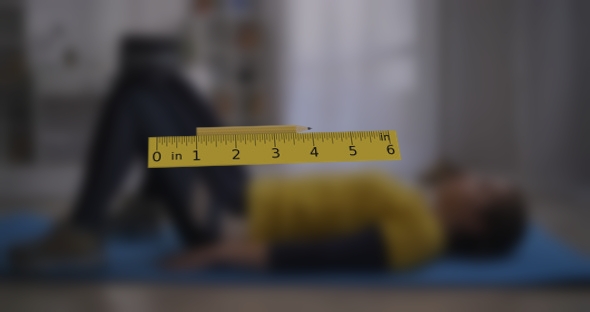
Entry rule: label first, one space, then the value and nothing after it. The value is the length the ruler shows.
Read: 3 in
